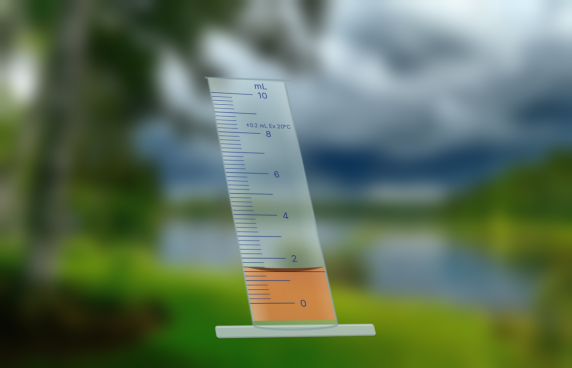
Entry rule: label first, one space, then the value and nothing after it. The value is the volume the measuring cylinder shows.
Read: 1.4 mL
